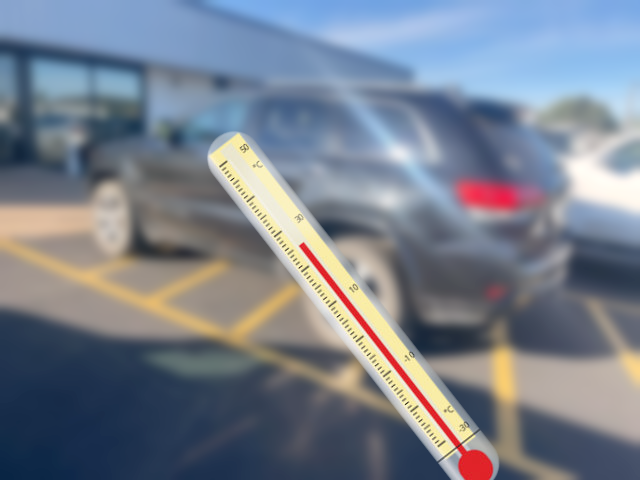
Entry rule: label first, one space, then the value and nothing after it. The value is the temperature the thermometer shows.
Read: 25 °C
